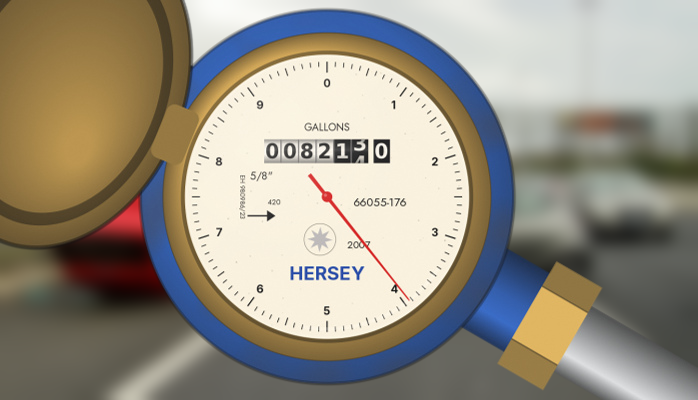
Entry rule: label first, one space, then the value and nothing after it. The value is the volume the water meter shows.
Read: 82133.9 gal
